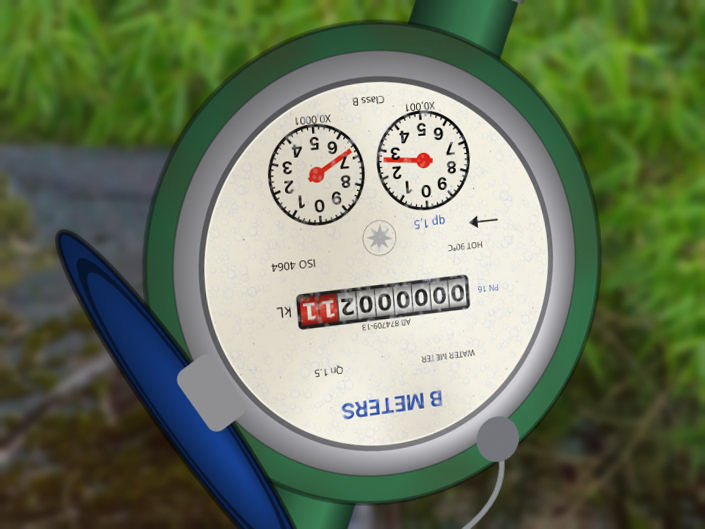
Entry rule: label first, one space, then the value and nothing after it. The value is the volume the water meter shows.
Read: 2.1126 kL
